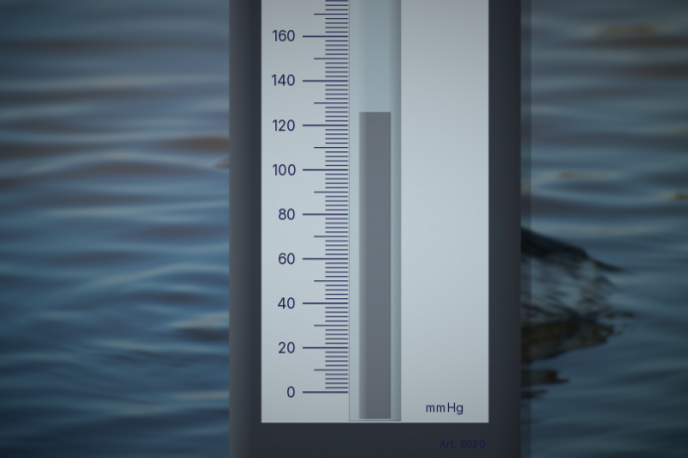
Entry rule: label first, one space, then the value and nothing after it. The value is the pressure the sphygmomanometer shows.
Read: 126 mmHg
